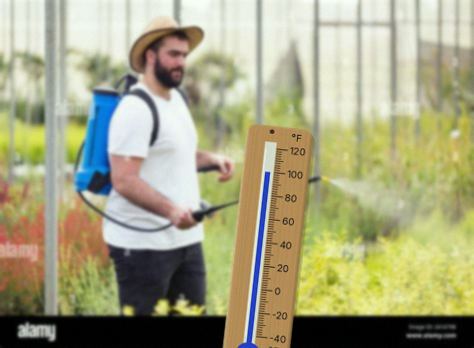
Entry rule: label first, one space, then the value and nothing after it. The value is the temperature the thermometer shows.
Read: 100 °F
